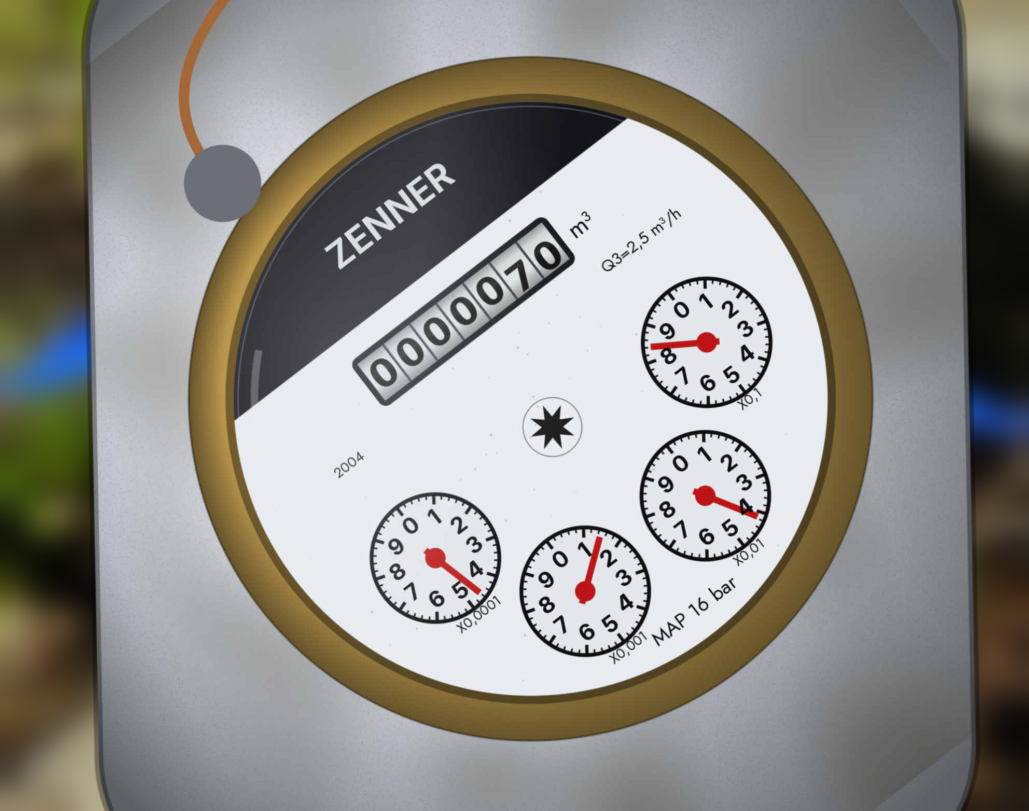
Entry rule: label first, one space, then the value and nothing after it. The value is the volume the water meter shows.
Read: 69.8414 m³
